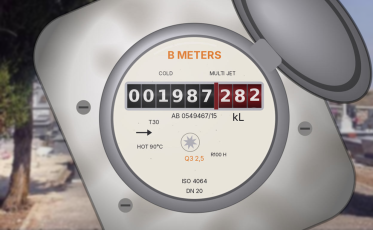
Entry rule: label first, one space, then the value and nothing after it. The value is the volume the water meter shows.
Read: 1987.282 kL
